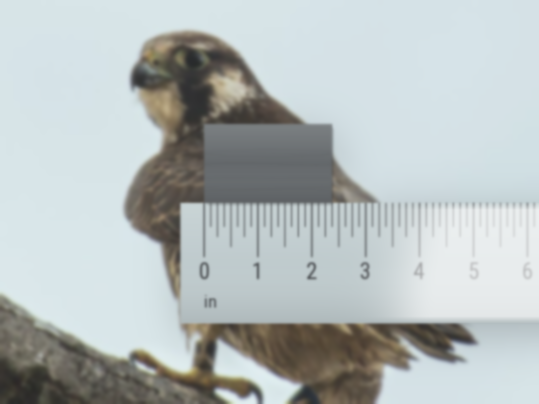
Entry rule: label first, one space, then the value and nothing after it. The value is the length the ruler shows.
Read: 2.375 in
